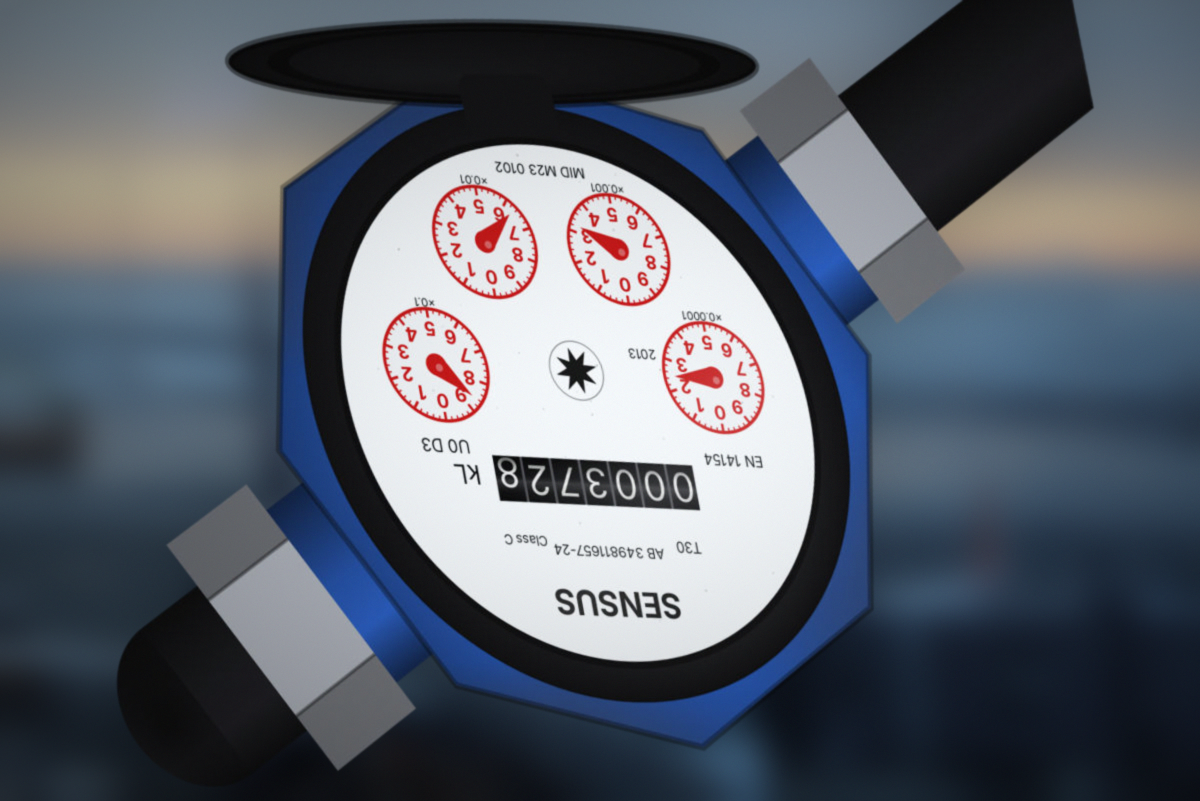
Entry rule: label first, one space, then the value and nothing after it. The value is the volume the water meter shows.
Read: 3727.8632 kL
